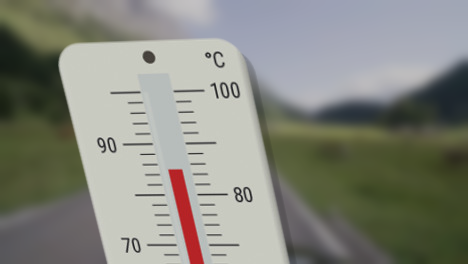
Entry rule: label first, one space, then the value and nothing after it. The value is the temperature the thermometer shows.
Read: 85 °C
